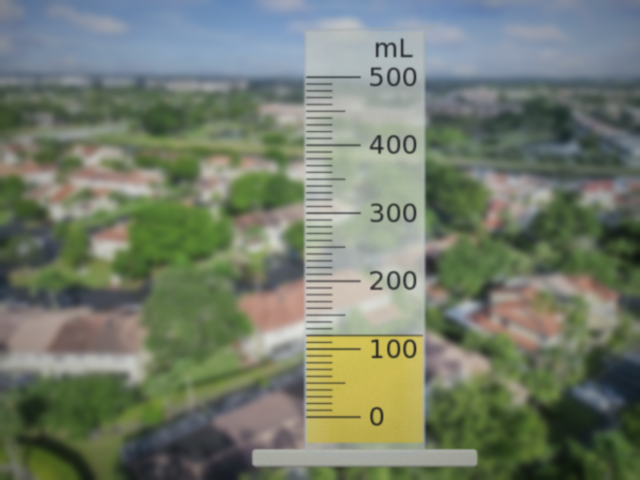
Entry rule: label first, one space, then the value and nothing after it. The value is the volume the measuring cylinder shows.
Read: 120 mL
